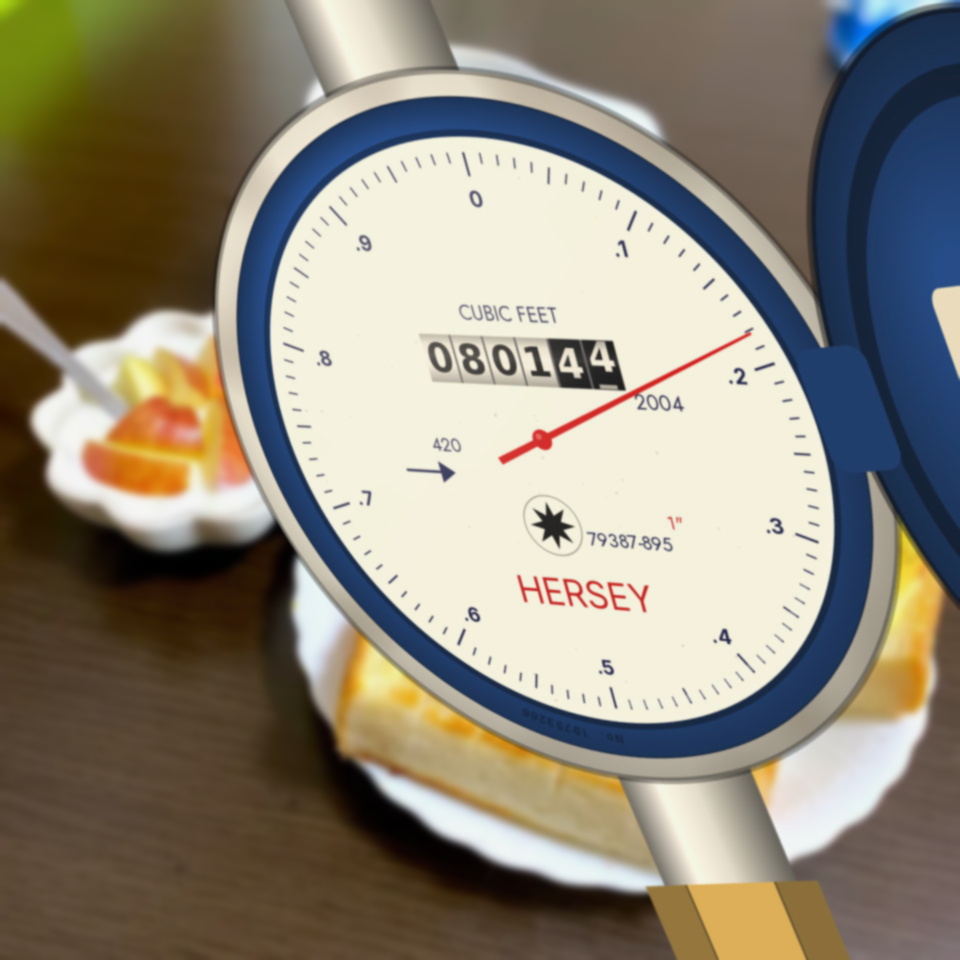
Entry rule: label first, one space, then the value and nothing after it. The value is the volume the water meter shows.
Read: 80144.18 ft³
